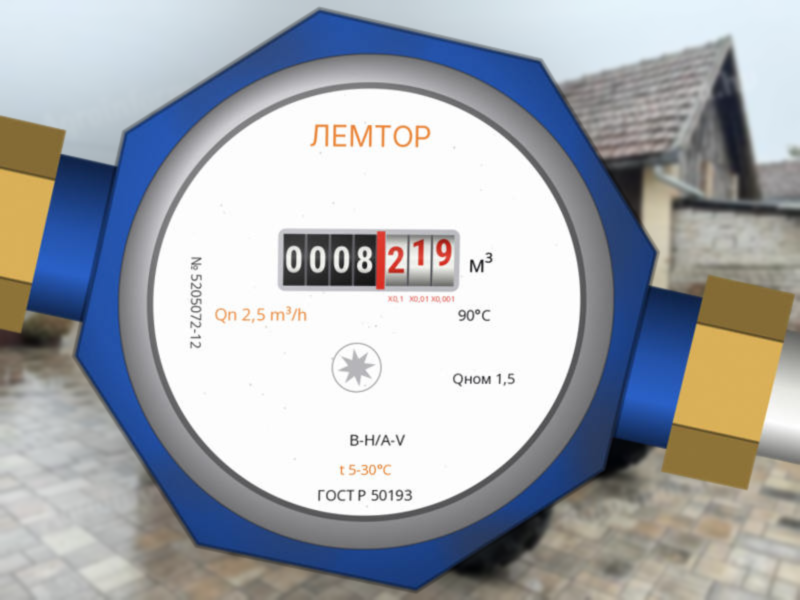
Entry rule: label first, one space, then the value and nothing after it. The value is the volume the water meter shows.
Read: 8.219 m³
